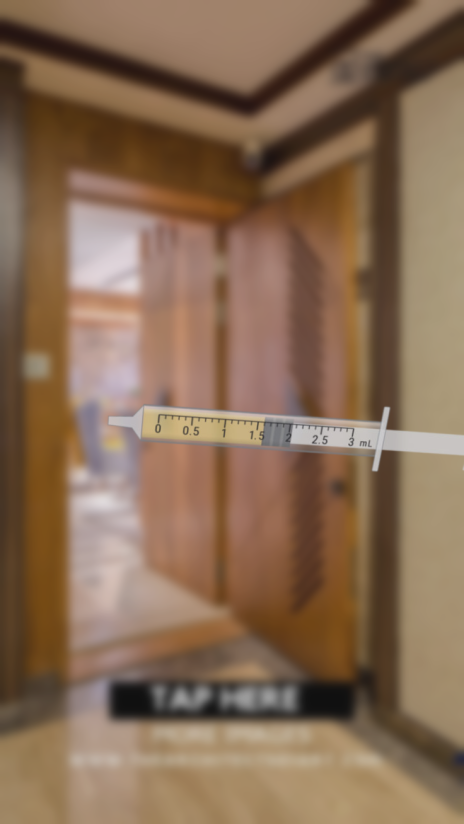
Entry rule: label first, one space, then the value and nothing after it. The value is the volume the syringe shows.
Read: 1.6 mL
